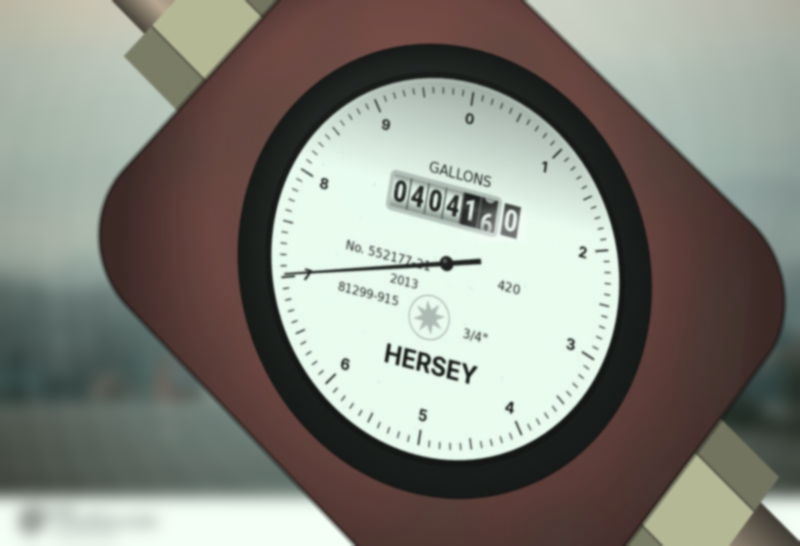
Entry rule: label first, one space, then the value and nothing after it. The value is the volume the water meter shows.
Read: 404157.0 gal
